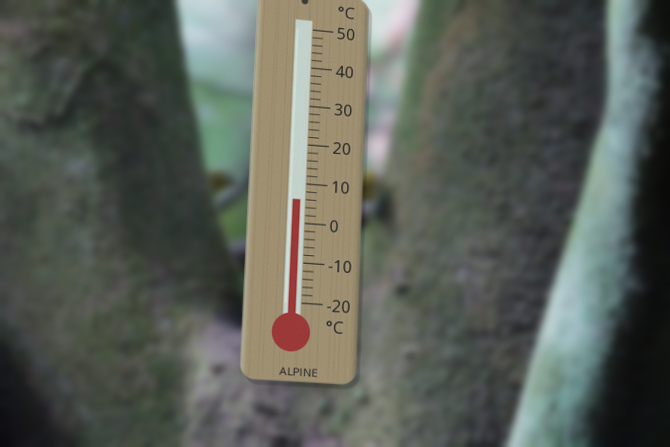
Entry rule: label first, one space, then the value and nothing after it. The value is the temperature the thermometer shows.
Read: 6 °C
